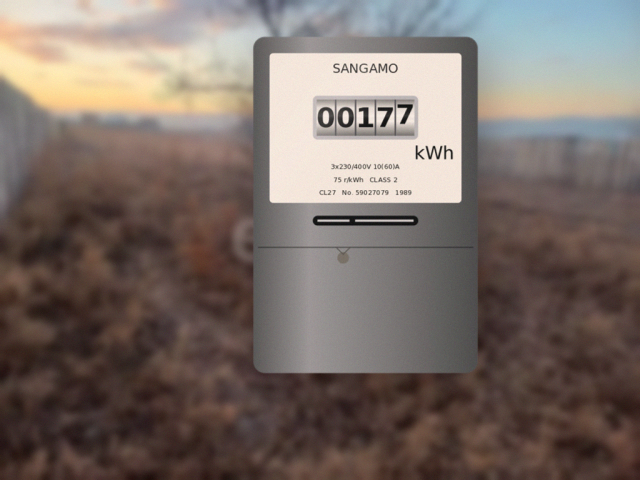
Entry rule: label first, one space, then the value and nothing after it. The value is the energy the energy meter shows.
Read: 177 kWh
